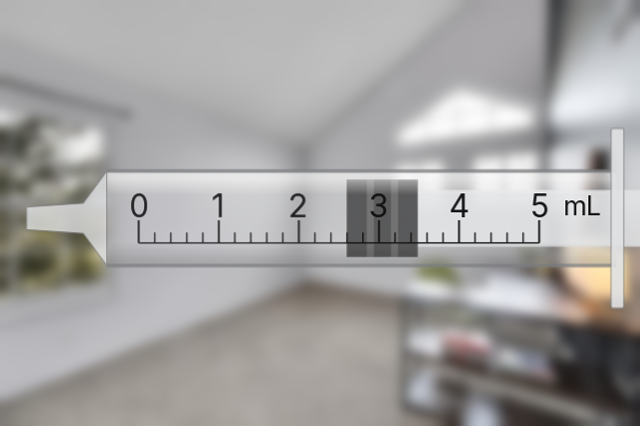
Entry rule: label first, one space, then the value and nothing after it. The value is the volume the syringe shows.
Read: 2.6 mL
